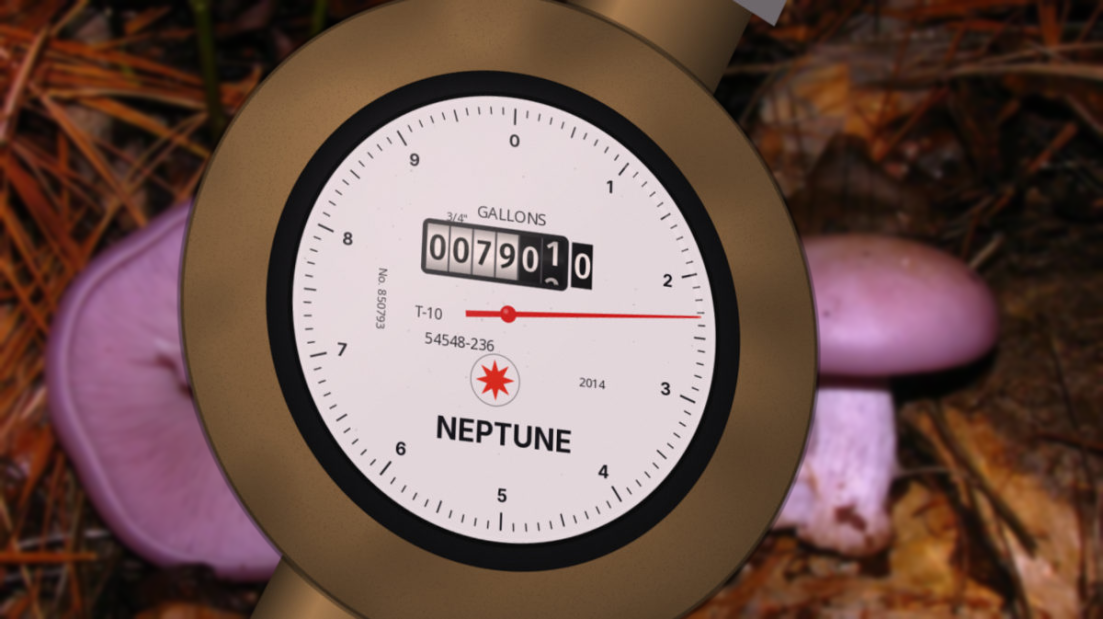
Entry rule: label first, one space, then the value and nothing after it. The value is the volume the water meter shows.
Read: 79012.3 gal
